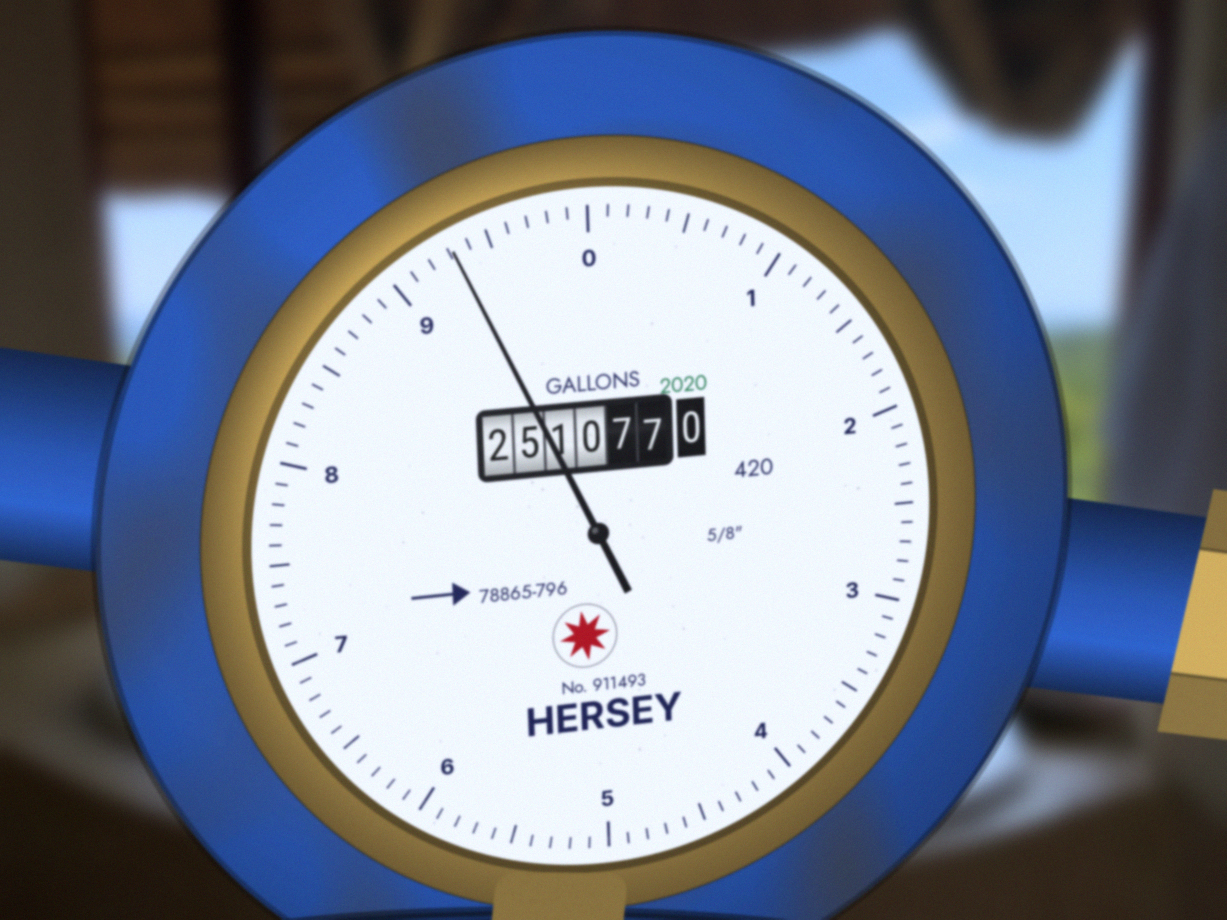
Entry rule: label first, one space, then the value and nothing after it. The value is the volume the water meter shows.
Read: 2510769.3 gal
